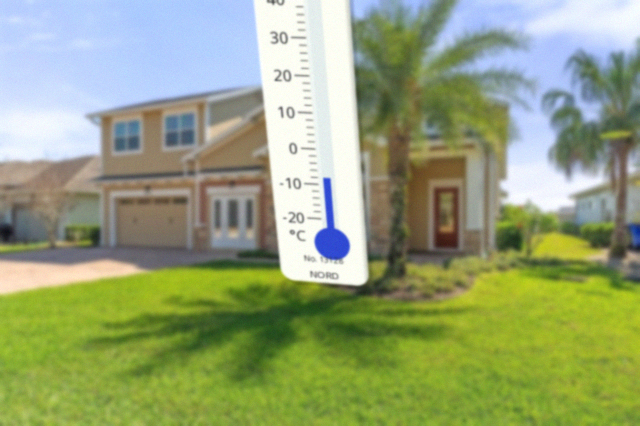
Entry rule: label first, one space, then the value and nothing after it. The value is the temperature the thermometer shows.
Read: -8 °C
